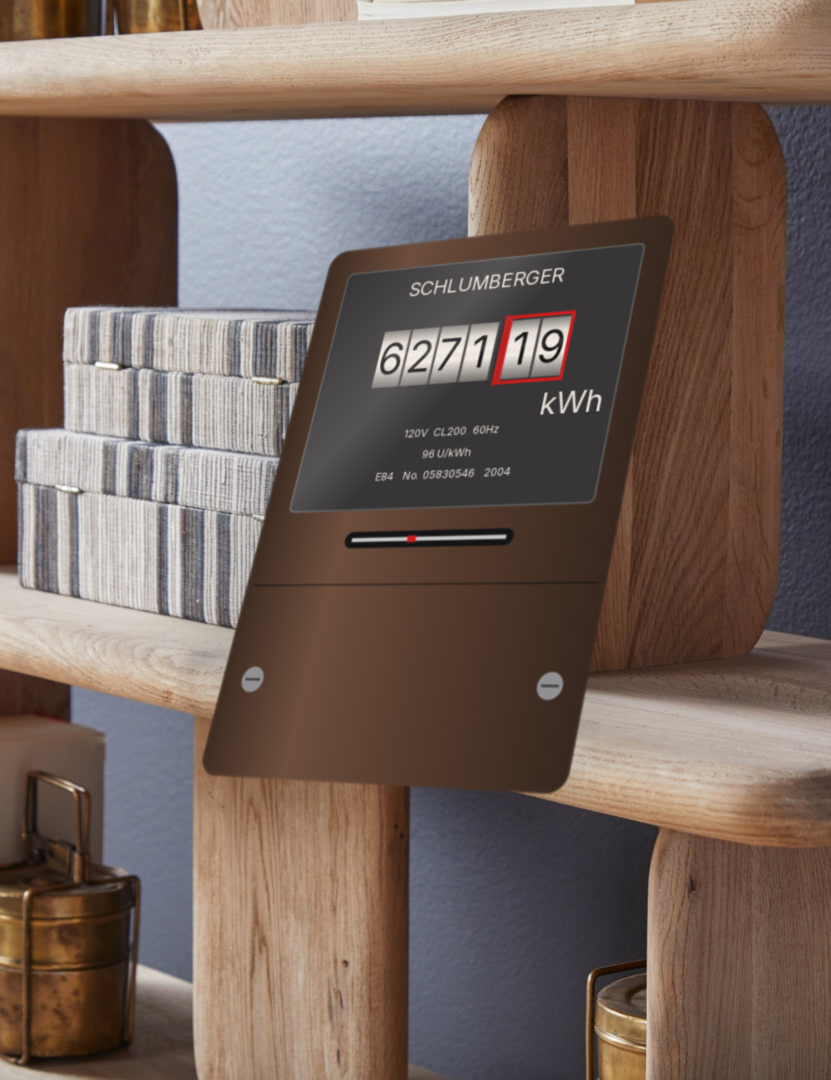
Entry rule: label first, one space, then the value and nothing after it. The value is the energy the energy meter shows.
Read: 6271.19 kWh
